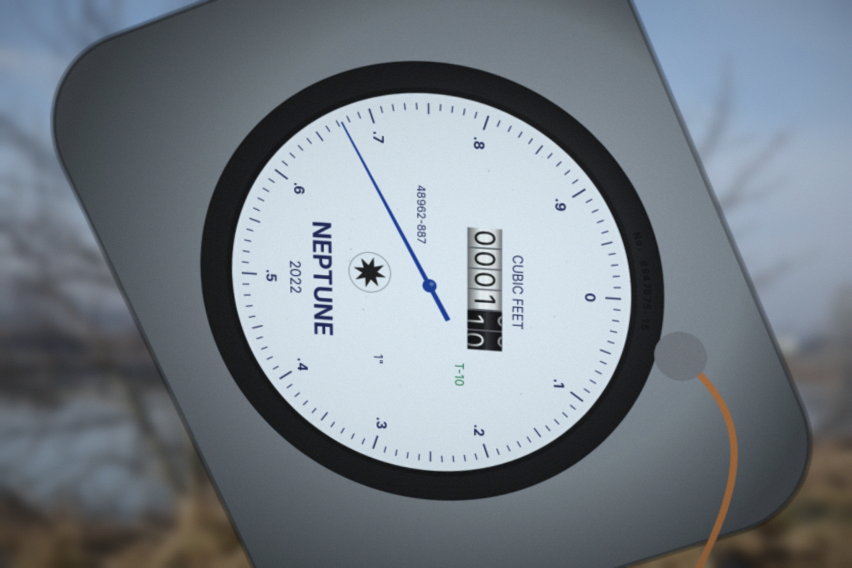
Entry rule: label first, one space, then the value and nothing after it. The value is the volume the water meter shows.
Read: 109.67 ft³
